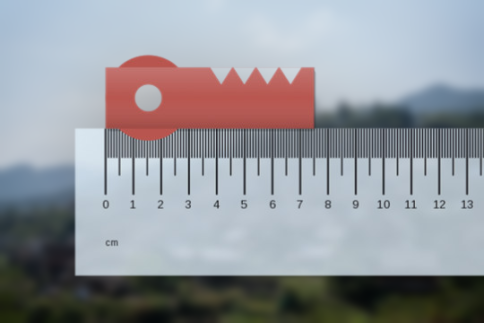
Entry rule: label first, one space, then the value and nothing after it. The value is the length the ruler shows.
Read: 7.5 cm
